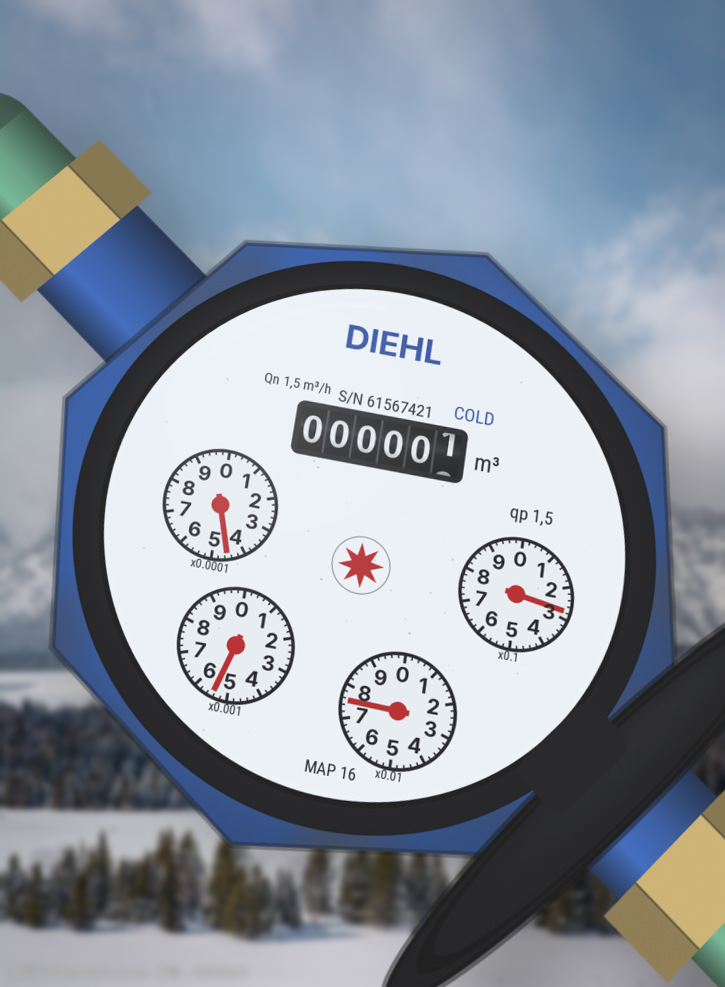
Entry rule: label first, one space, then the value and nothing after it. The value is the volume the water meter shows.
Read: 1.2754 m³
